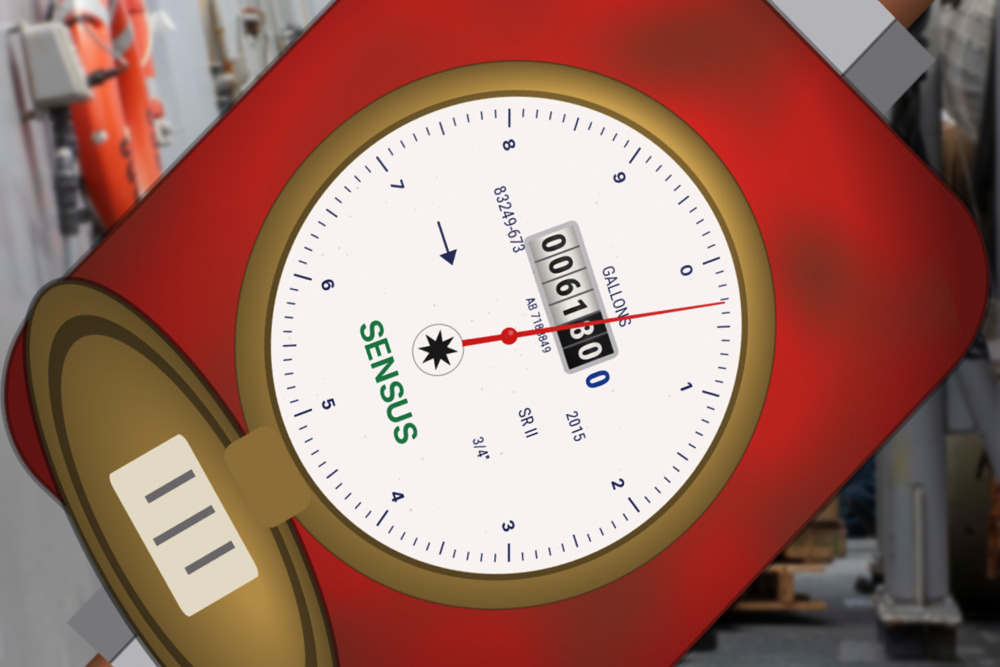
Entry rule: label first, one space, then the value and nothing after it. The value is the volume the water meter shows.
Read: 61800.3 gal
